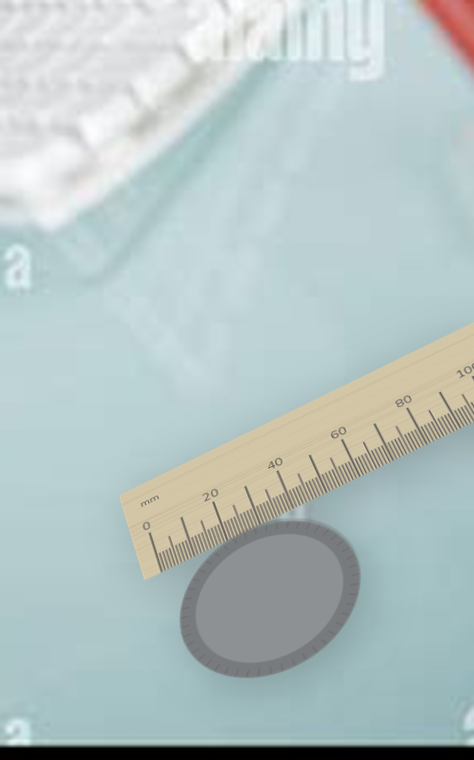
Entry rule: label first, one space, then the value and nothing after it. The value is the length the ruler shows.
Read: 50 mm
